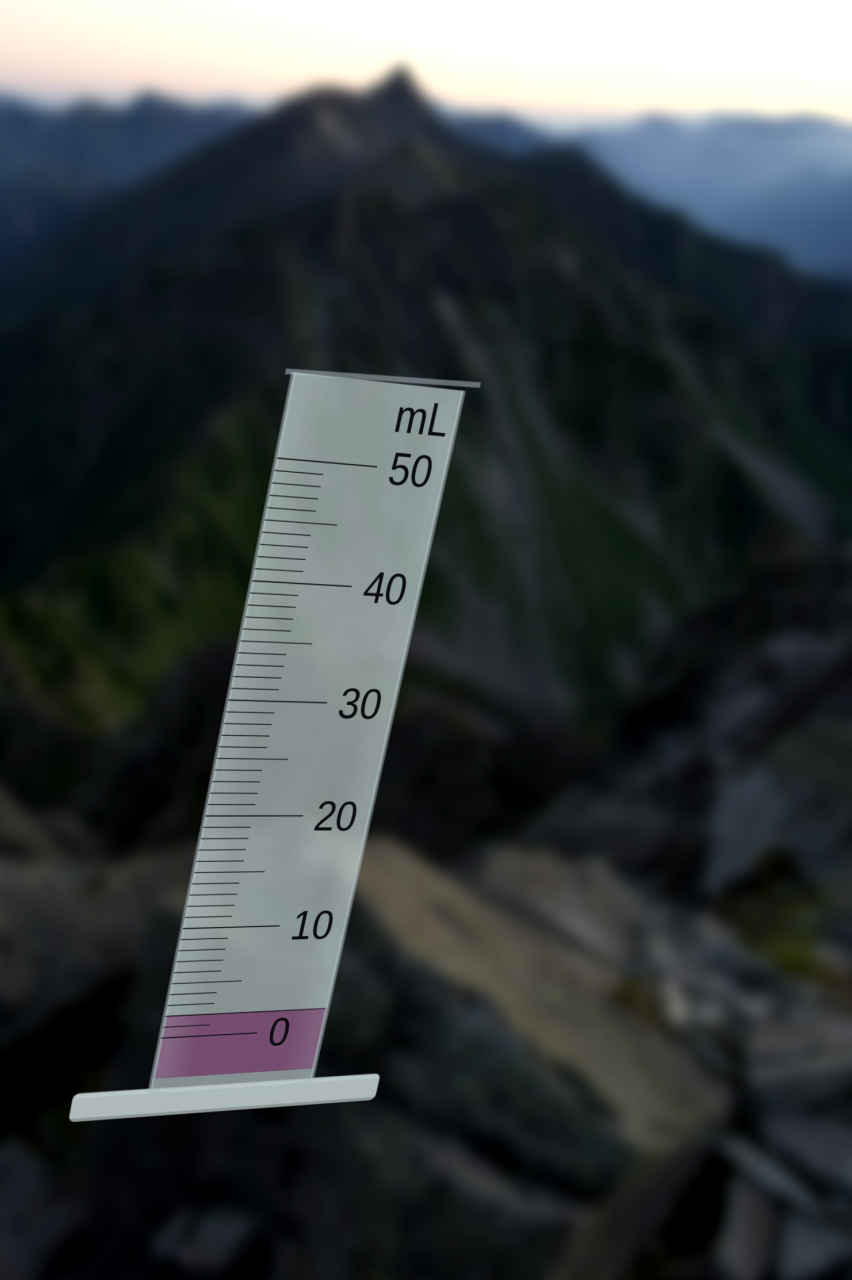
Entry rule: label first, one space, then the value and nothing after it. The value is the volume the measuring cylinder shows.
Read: 2 mL
